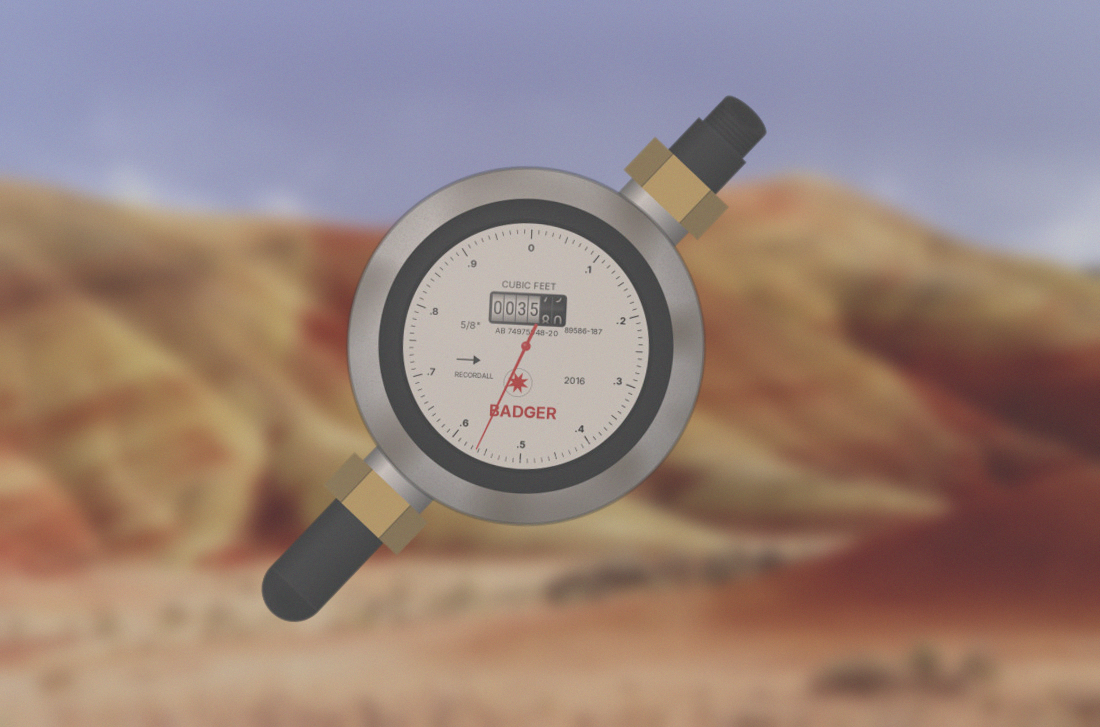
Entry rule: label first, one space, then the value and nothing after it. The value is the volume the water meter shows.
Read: 3579.56 ft³
